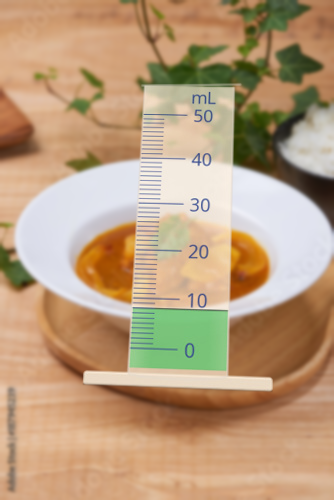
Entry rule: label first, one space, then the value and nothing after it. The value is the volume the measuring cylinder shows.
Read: 8 mL
